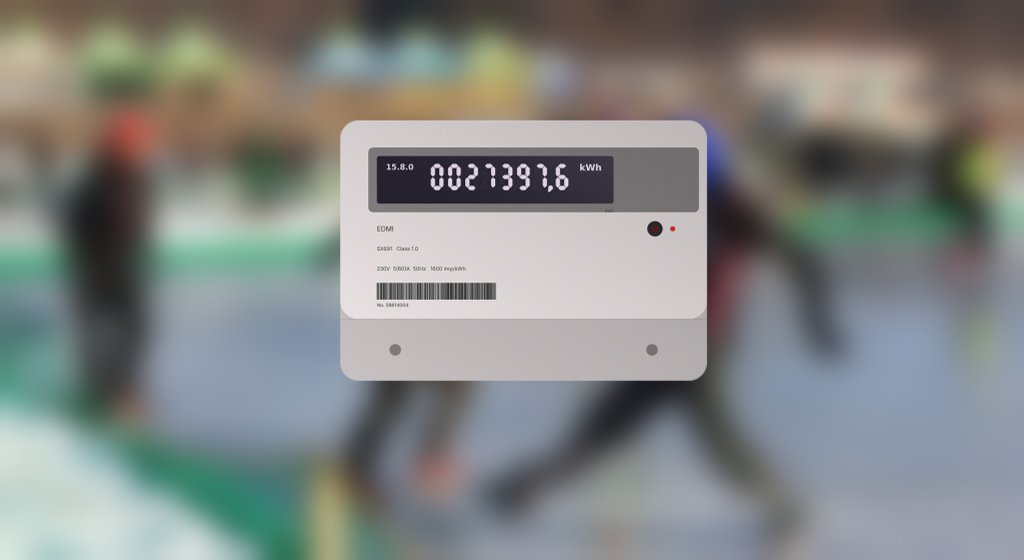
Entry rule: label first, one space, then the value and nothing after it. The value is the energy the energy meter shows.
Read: 27397.6 kWh
